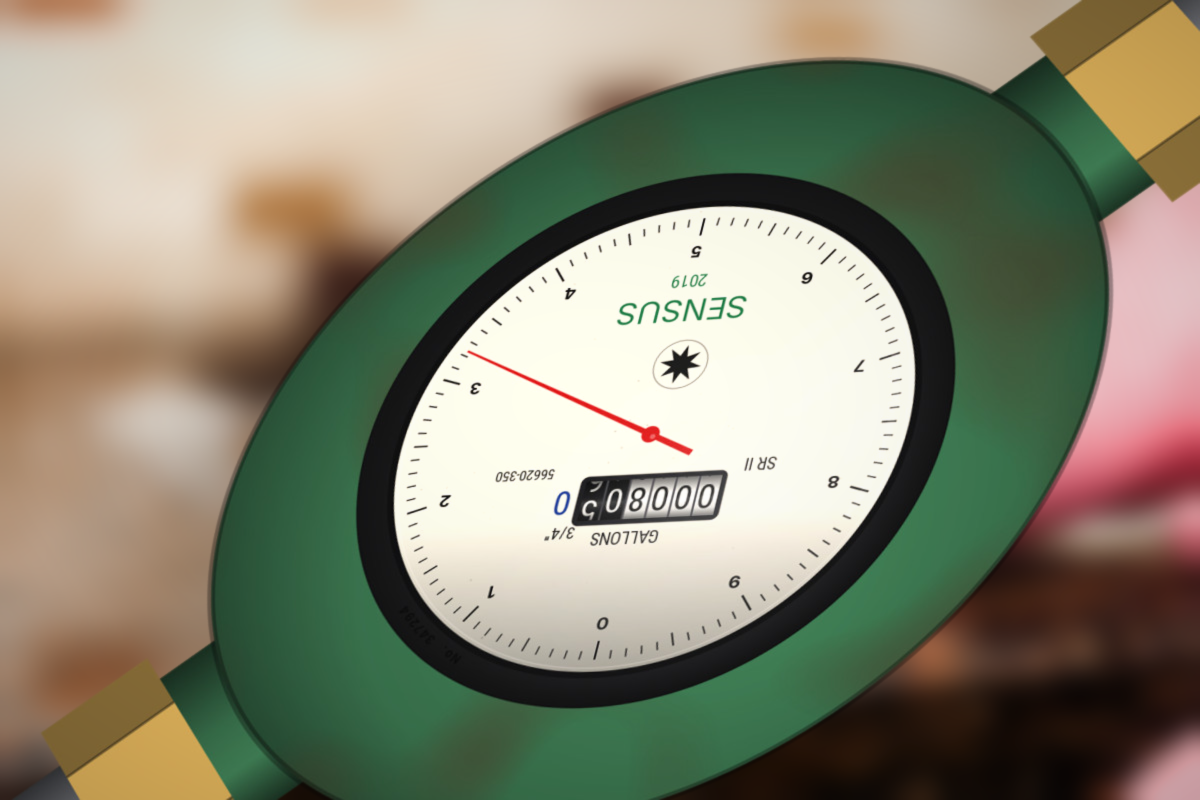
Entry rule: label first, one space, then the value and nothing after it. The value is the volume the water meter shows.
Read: 8053.2 gal
